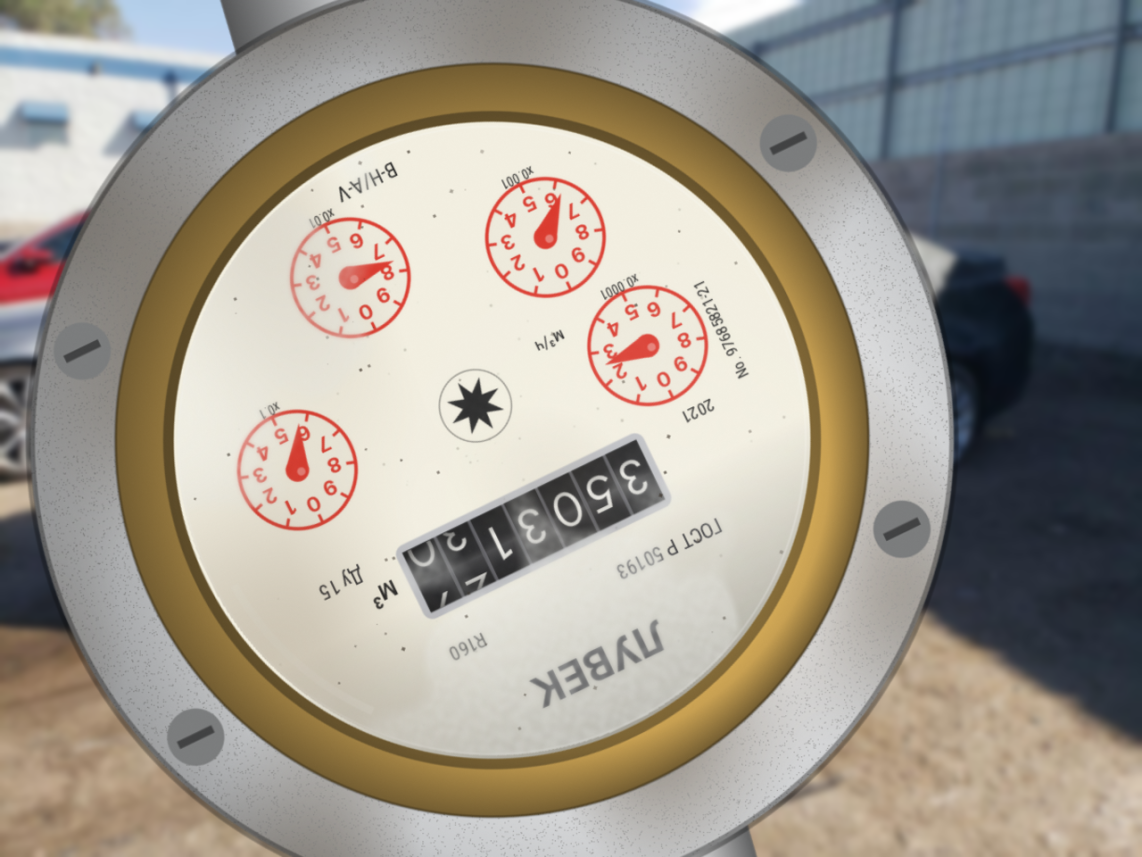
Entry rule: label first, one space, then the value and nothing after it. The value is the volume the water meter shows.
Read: 3503129.5762 m³
